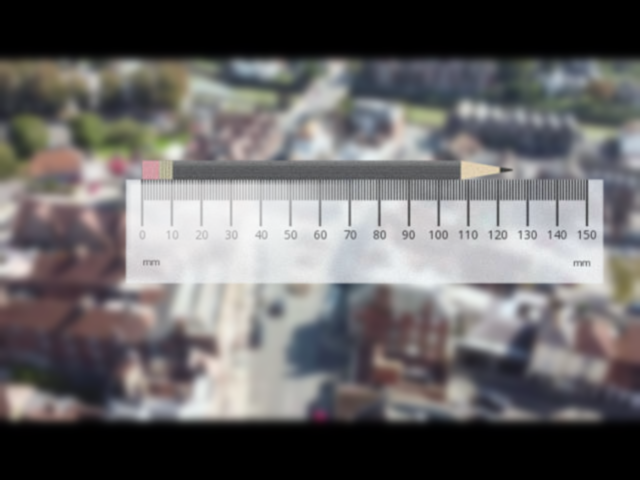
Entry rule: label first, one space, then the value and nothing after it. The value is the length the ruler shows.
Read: 125 mm
